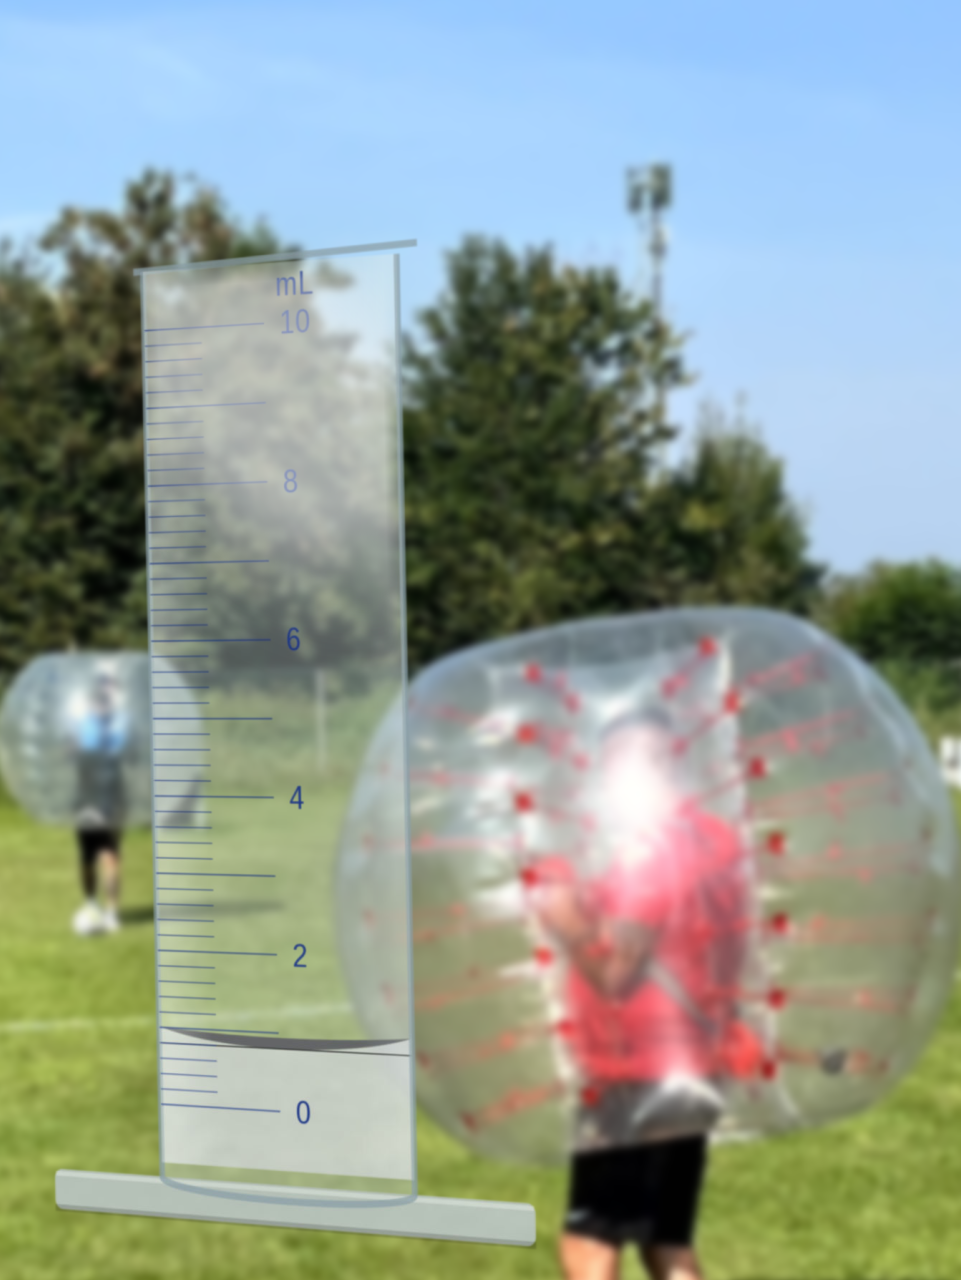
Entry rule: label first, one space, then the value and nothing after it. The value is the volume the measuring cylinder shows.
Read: 0.8 mL
